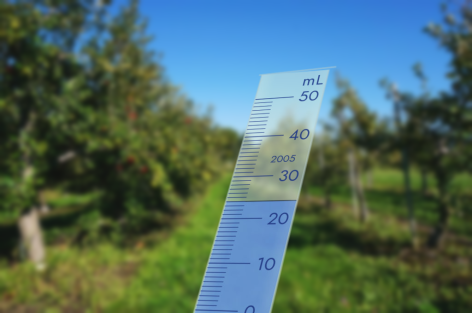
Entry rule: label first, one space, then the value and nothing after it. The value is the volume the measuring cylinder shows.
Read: 24 mL
